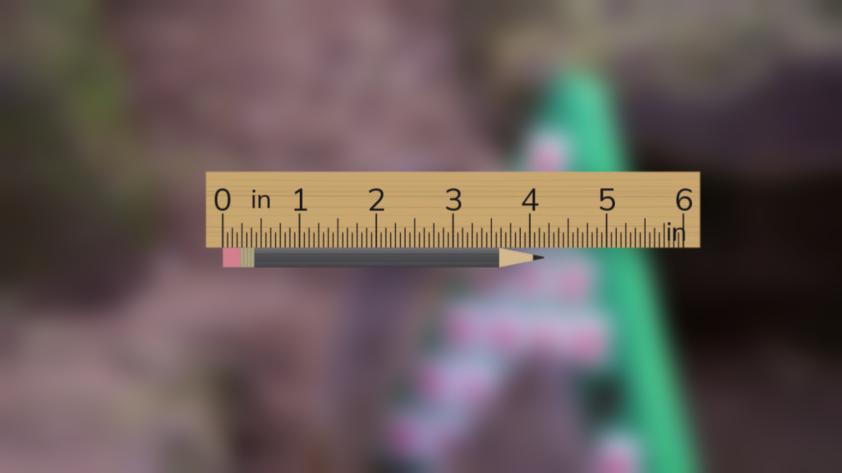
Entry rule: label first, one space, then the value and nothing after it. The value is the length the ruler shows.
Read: 4.1875 in
